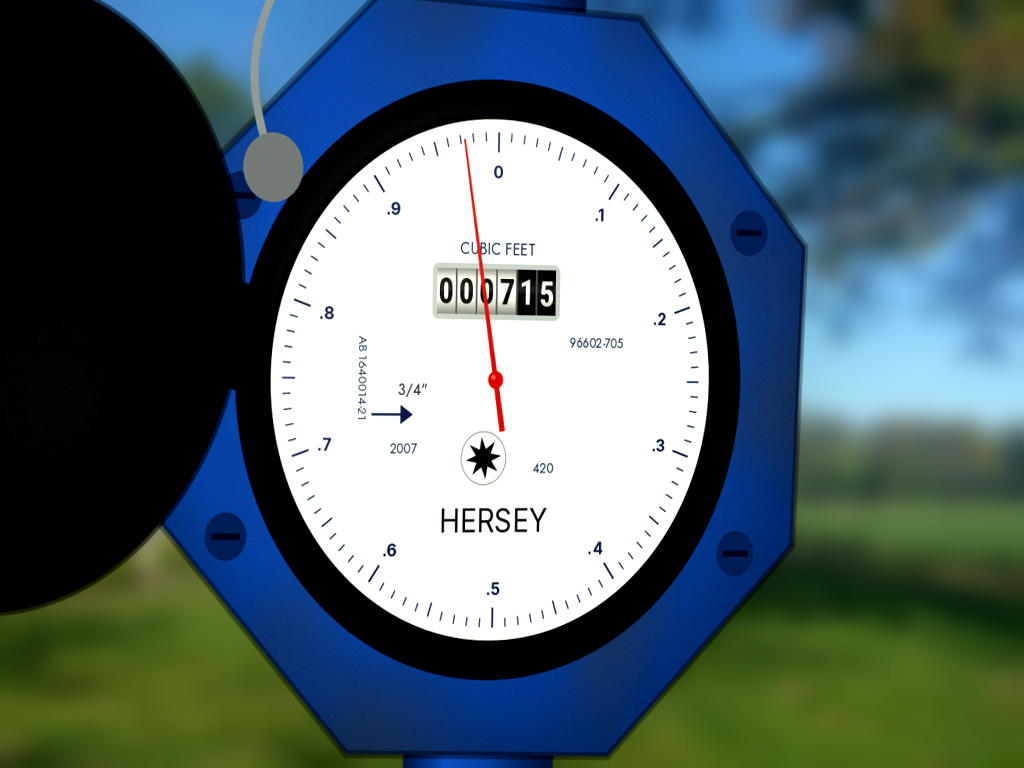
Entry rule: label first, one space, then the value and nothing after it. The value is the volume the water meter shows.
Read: 714.97 ft³
